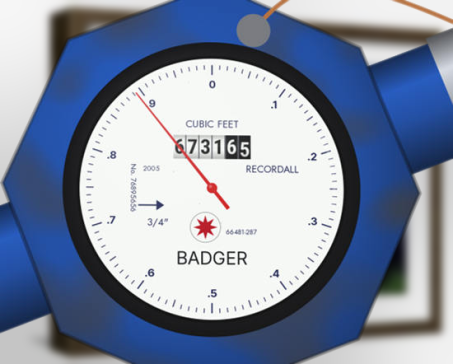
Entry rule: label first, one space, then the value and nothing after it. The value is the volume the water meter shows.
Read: 673164.89 ft³
